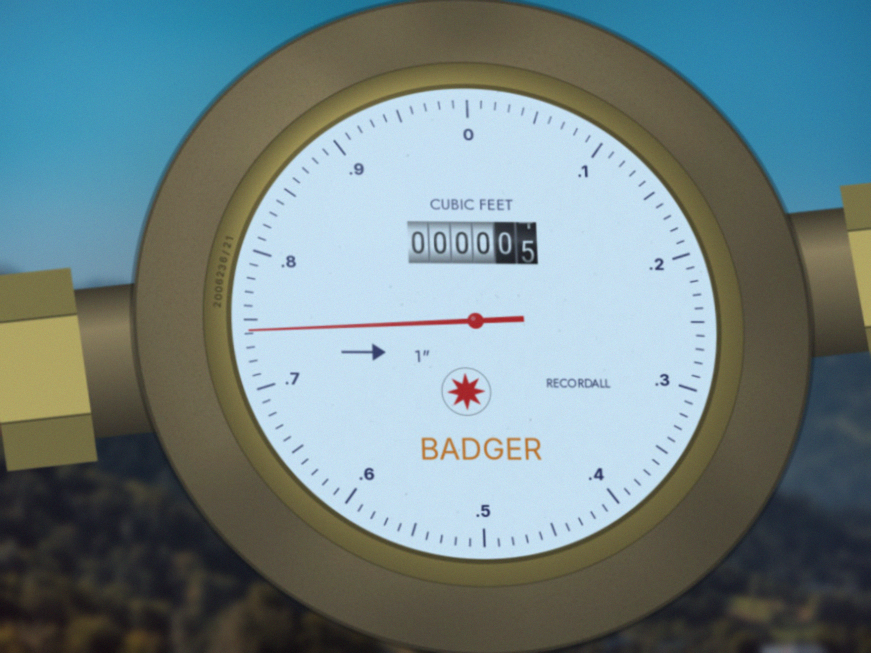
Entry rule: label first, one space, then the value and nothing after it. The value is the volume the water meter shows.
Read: 4.74 ft³
